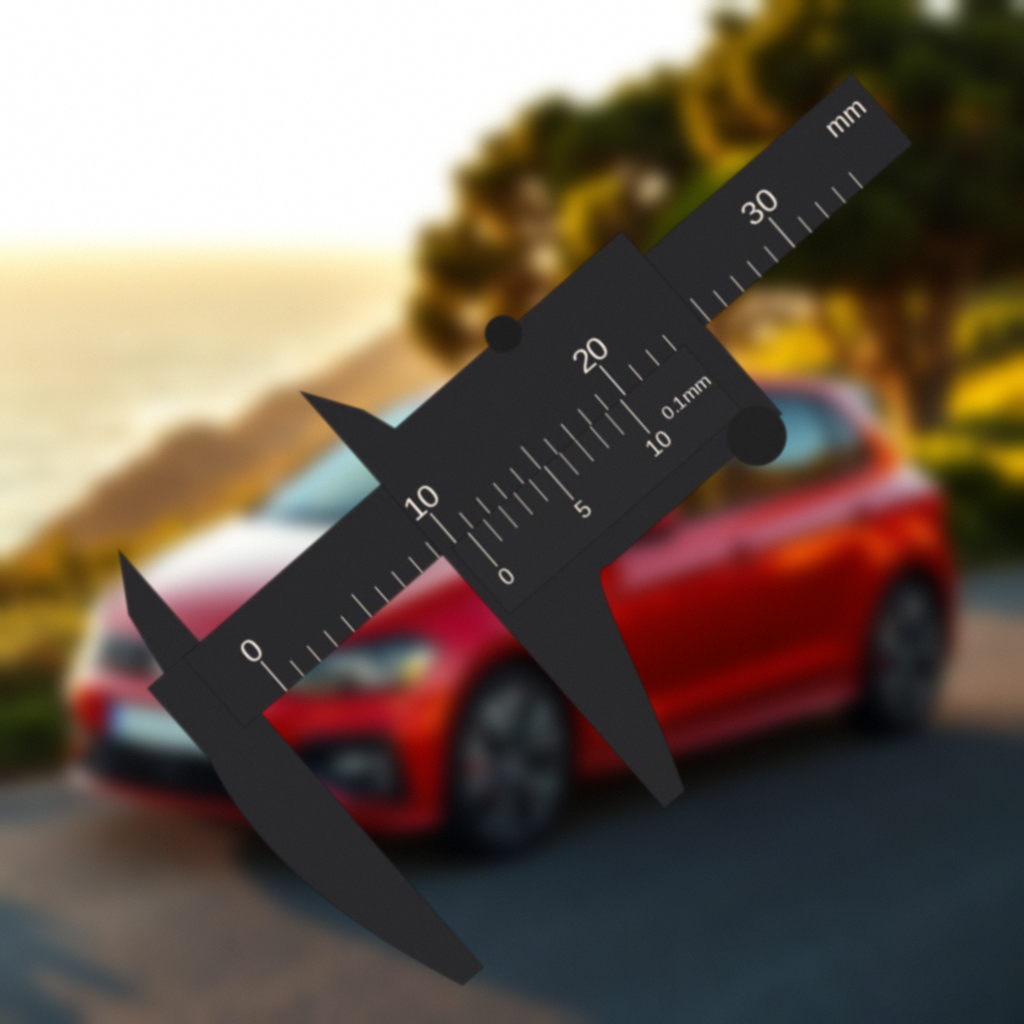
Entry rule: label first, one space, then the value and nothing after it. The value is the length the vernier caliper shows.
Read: 10.7 mm
